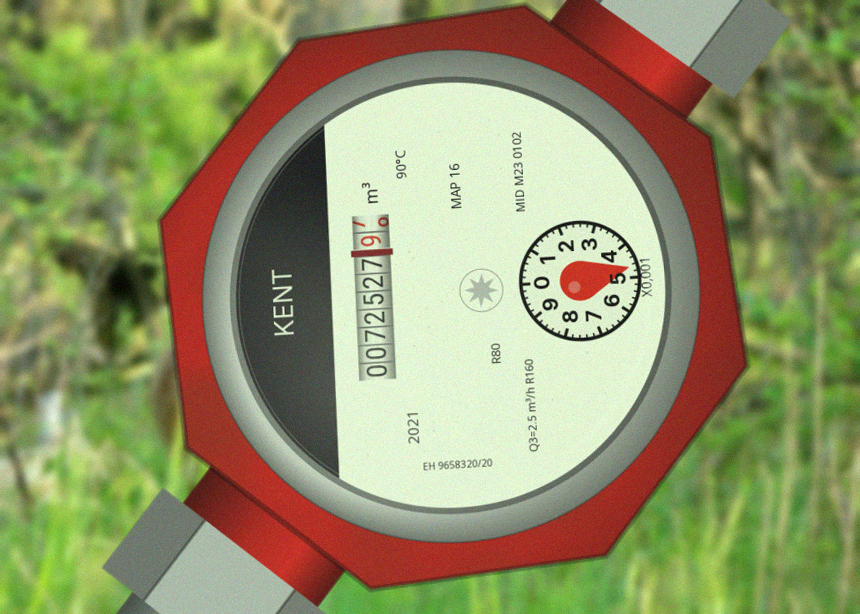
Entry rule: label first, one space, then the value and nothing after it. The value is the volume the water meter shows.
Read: 72527.974 m³
